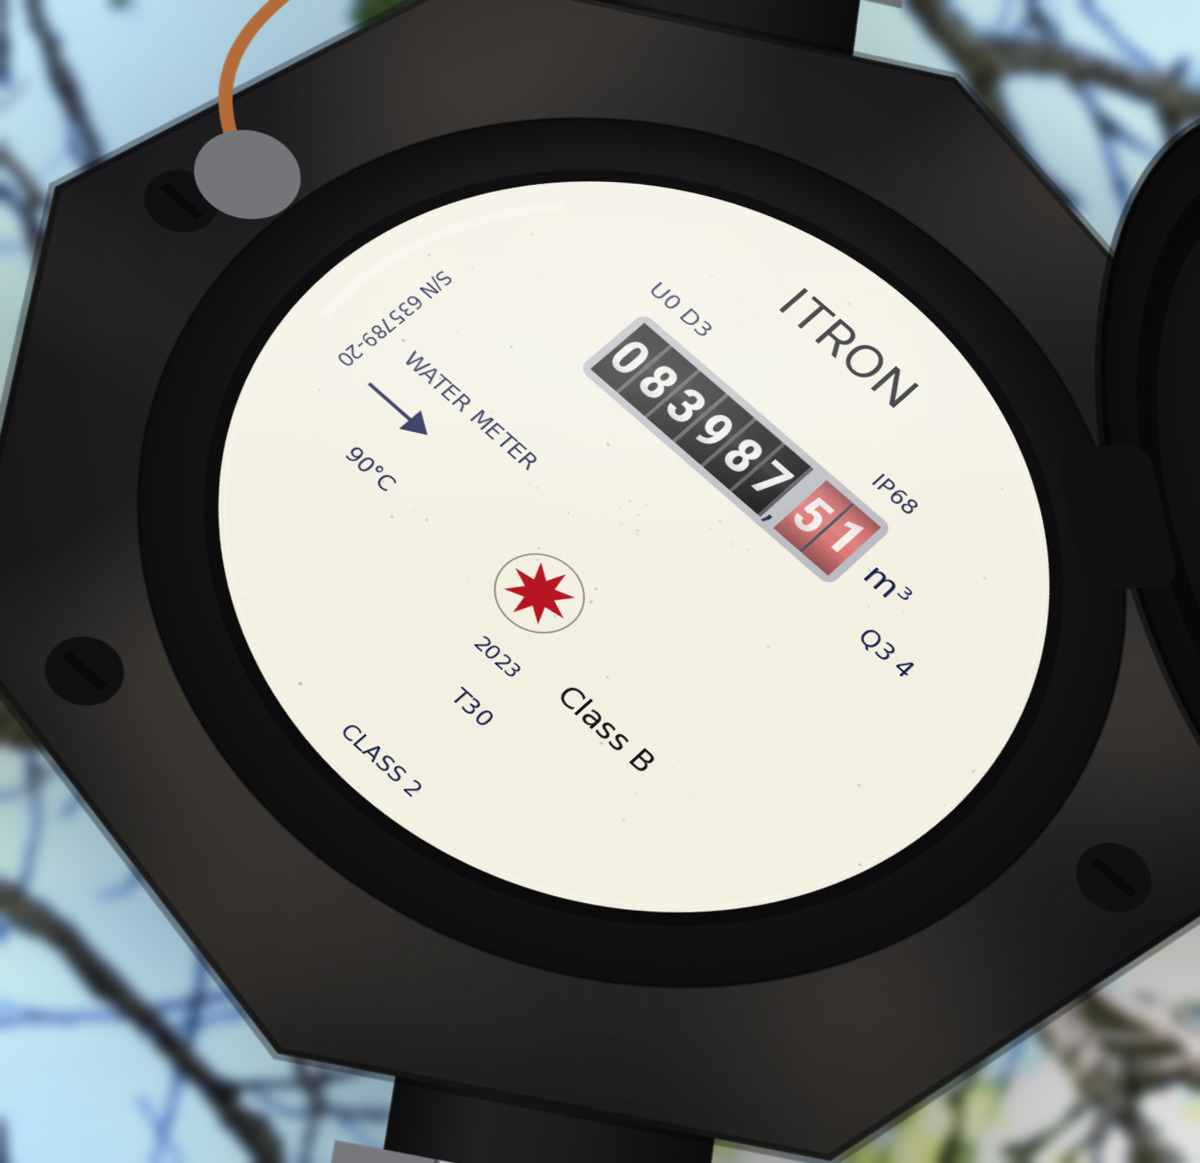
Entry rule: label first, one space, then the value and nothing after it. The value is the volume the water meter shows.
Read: 83987.51 m³
